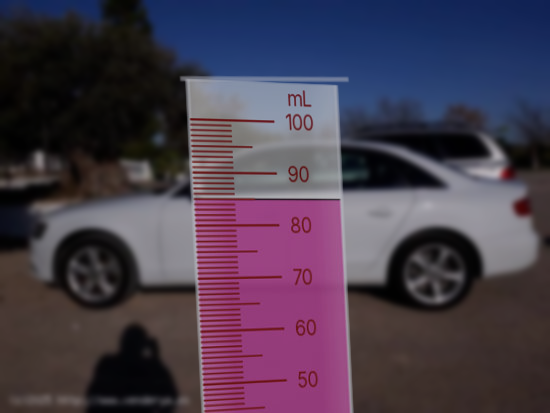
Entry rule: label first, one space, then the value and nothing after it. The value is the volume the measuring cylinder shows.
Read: 85 mL
